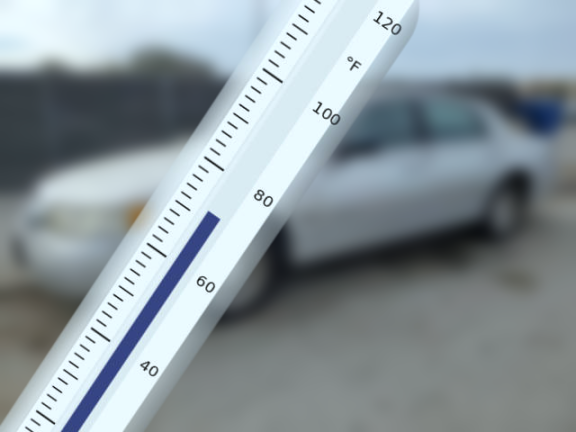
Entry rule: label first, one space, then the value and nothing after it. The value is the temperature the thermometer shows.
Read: 72 °F
